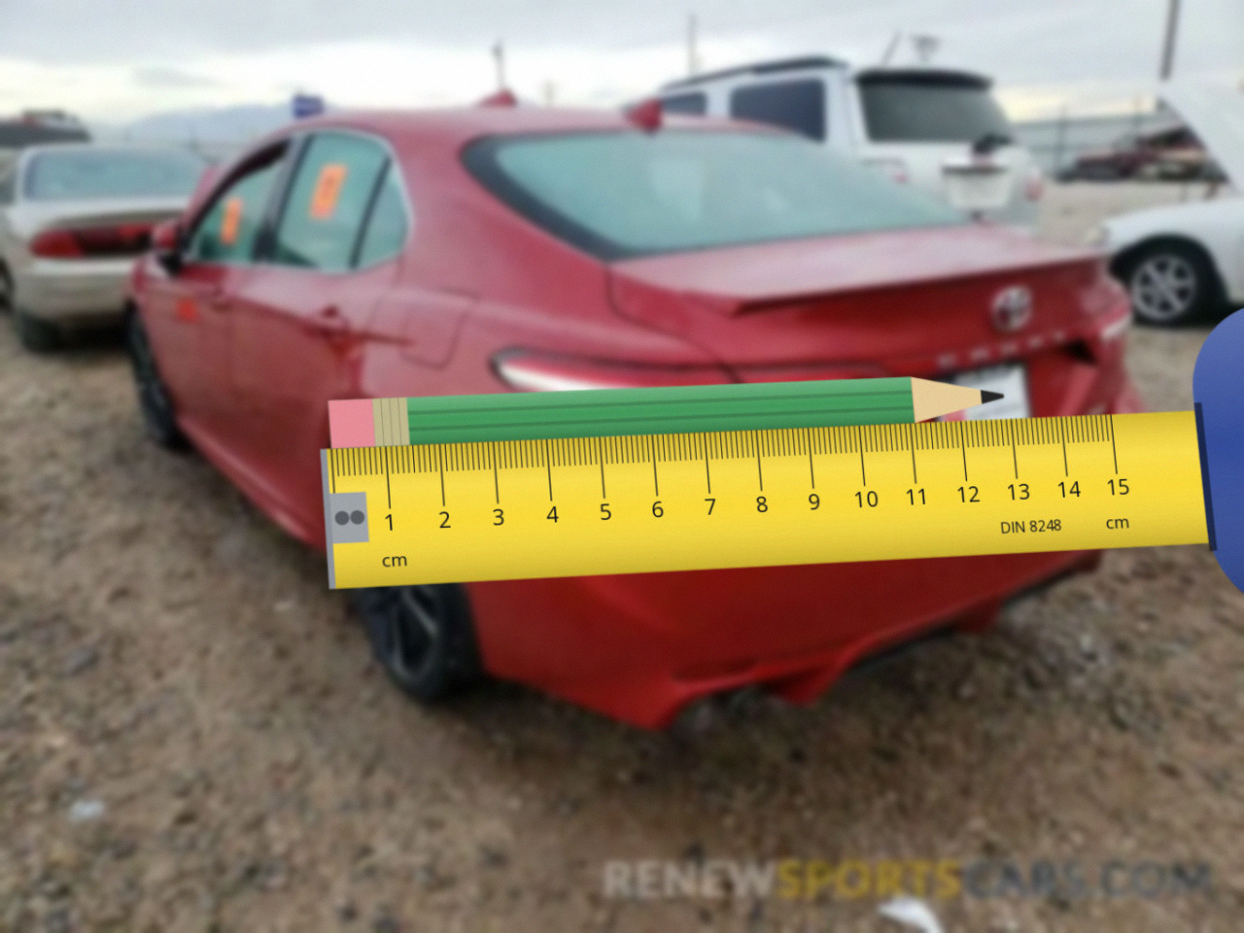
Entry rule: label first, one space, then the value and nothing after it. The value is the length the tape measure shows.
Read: 12.9 cm
